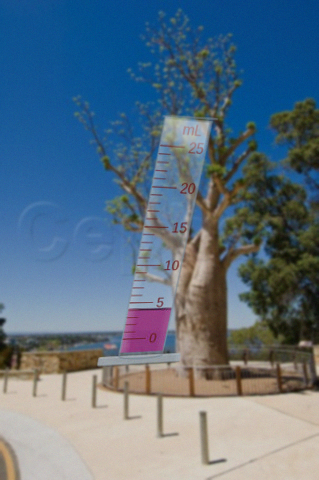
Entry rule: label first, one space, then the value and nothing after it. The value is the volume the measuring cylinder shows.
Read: 4 mL
